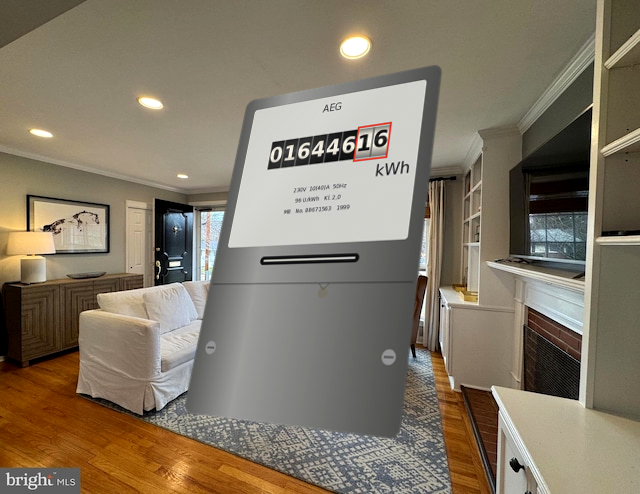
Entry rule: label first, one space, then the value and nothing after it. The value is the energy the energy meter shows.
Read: 16446.16 kWh
